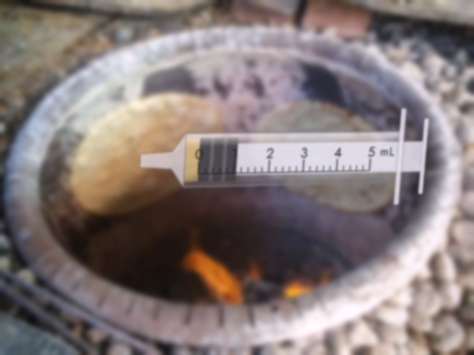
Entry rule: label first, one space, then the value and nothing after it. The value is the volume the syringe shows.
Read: 0 mL
